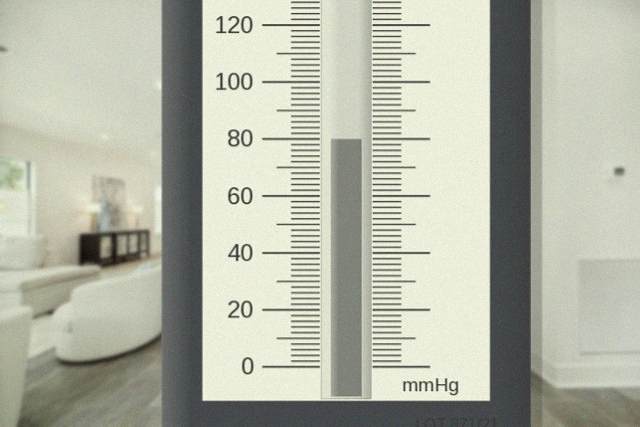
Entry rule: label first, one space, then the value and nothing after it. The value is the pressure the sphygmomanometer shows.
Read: 80 mmHg
